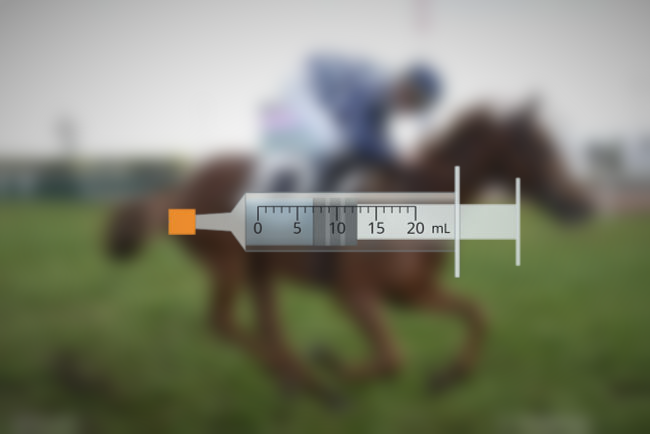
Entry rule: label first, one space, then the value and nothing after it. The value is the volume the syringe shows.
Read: 7 mL
